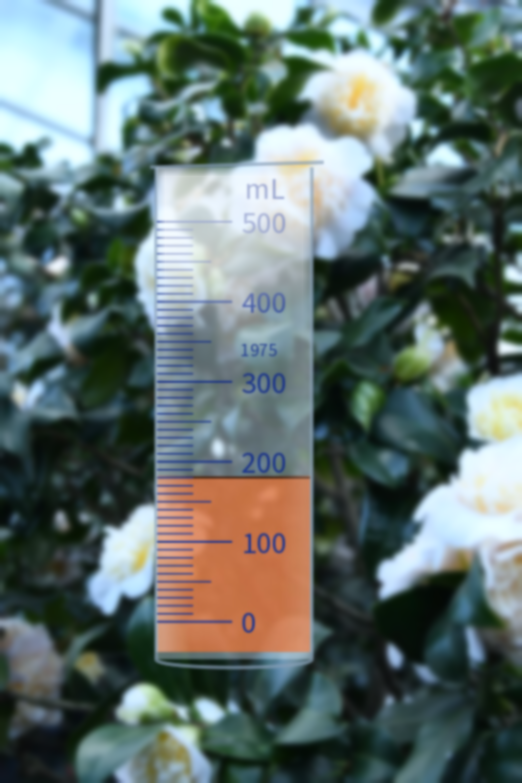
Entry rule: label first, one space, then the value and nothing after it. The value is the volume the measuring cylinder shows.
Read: 180 mL
